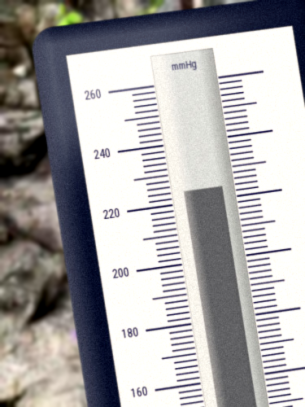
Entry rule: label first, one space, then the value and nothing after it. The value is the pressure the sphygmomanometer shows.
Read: 224 mmHg
